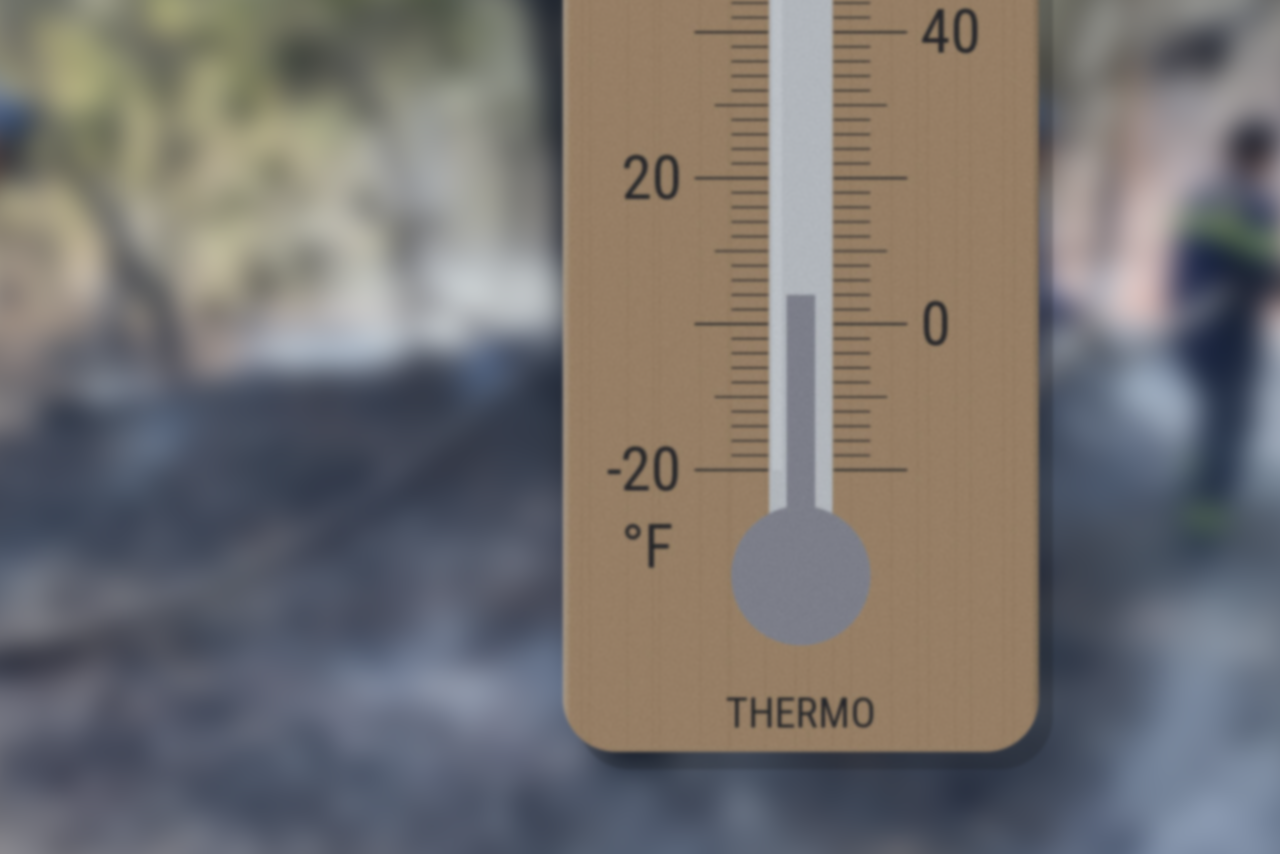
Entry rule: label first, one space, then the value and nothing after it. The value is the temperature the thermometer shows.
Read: 4 °F
